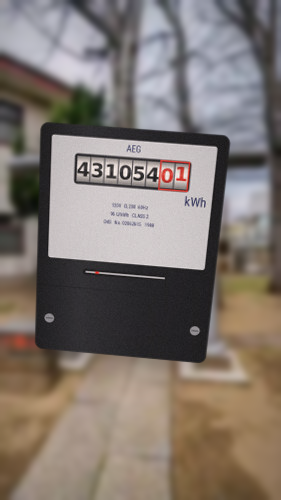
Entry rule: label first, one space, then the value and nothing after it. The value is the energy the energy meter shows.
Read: 431054.01 kWh
